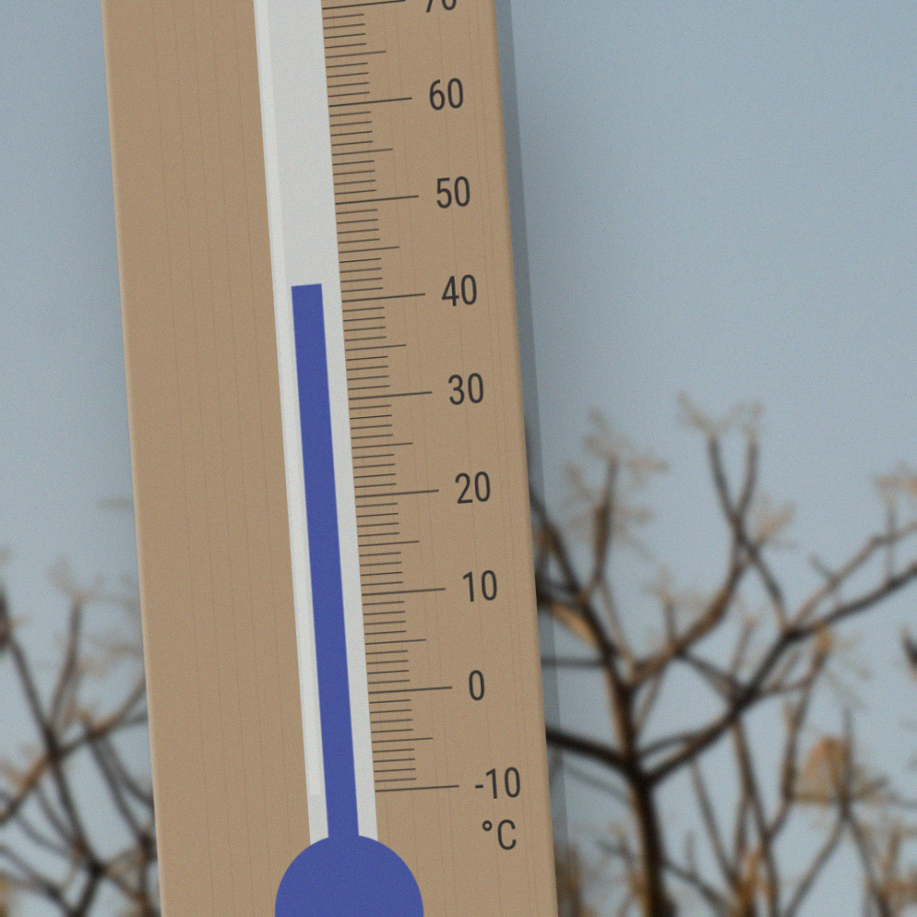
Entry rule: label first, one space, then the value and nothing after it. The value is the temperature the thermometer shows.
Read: 42 °C
